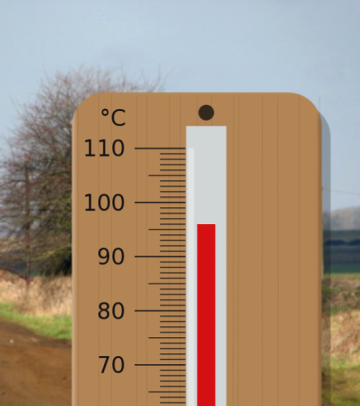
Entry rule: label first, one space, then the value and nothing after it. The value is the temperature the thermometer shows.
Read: 96 °C
